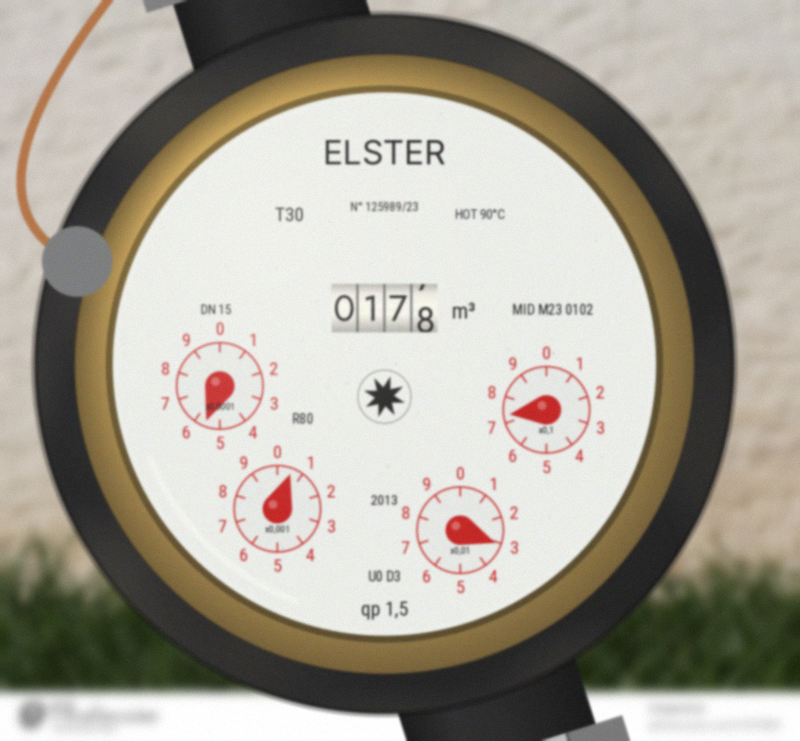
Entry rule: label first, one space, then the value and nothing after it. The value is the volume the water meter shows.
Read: 177.7305 m³
